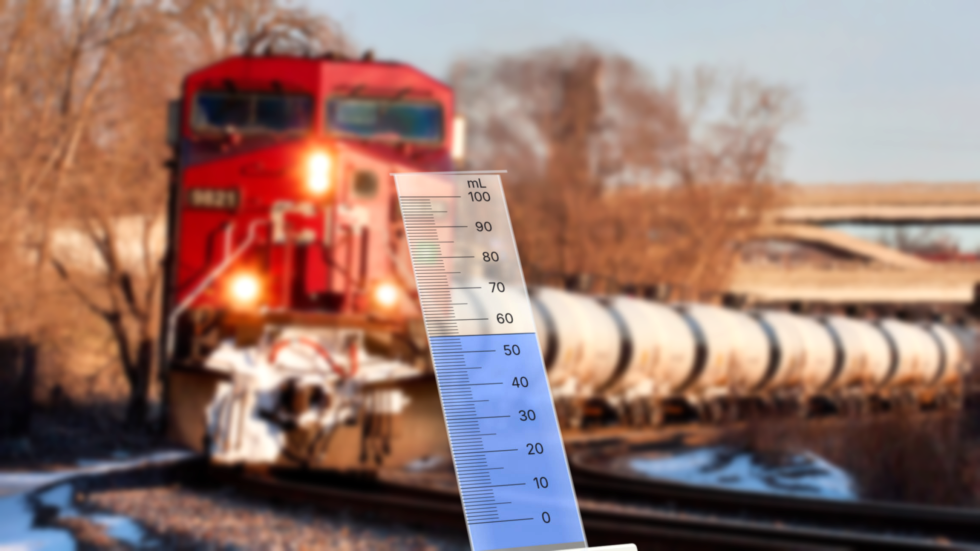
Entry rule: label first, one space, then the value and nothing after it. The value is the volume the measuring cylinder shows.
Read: 55 mL
